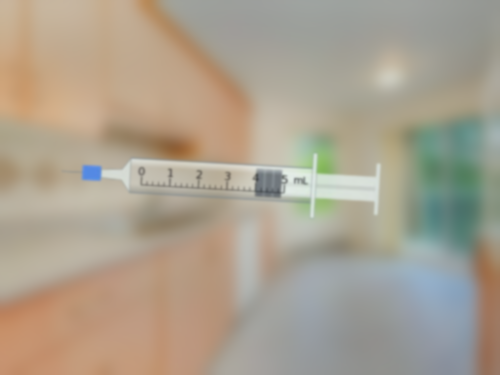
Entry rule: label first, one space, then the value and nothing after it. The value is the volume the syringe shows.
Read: 4 mL
